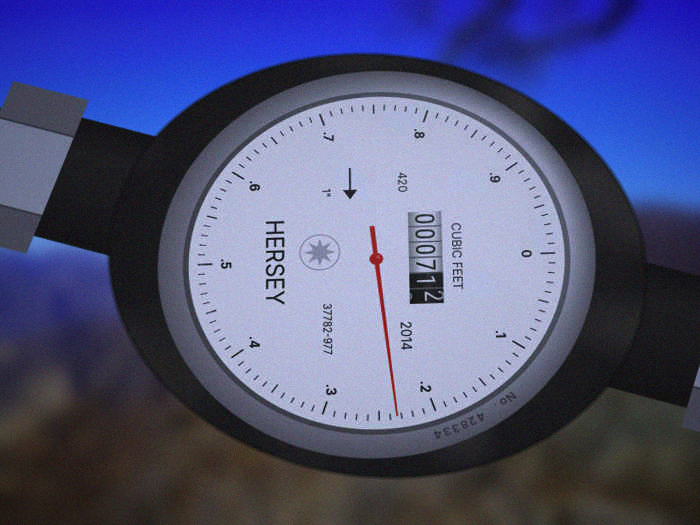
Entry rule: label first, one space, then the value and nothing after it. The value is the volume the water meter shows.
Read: 712.23 ft³
